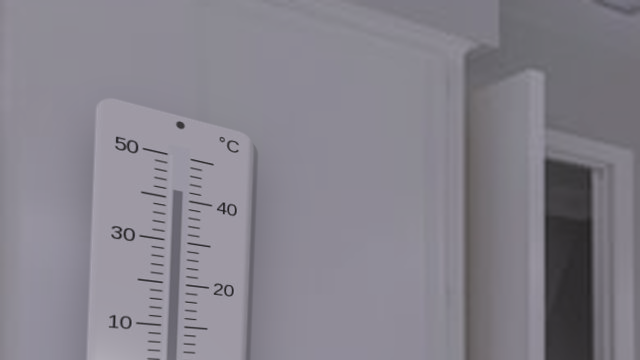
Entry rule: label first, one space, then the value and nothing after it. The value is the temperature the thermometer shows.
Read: 42 °C
